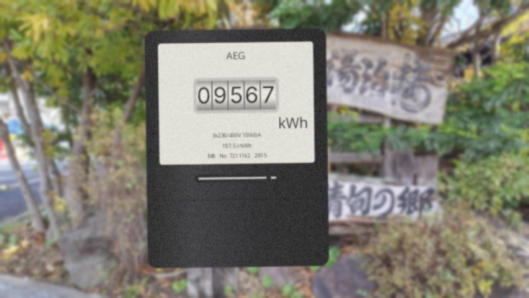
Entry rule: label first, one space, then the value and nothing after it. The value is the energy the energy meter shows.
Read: 9567 kWh
